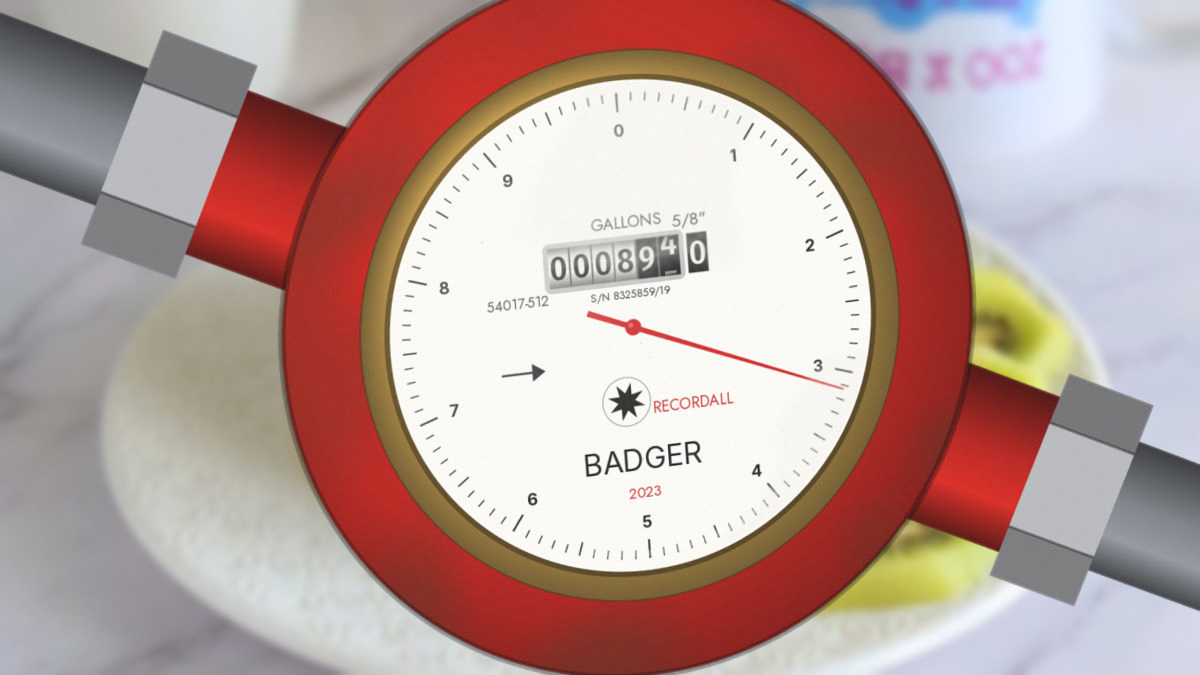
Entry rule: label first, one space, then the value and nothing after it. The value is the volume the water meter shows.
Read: 8943.1 gal
